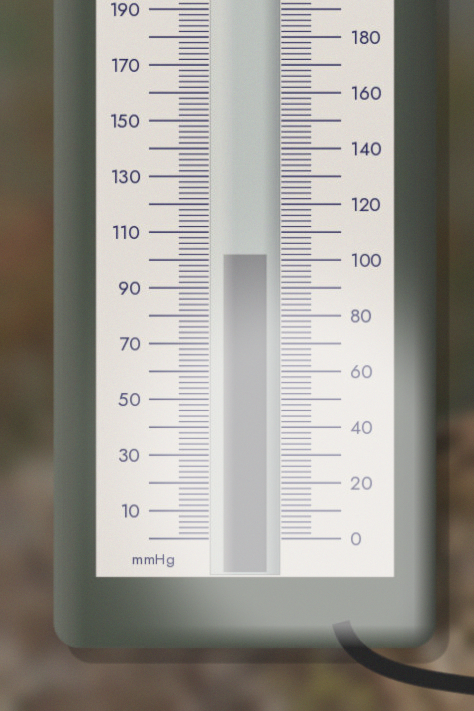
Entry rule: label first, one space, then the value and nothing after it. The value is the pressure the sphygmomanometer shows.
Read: 102 mmHg
